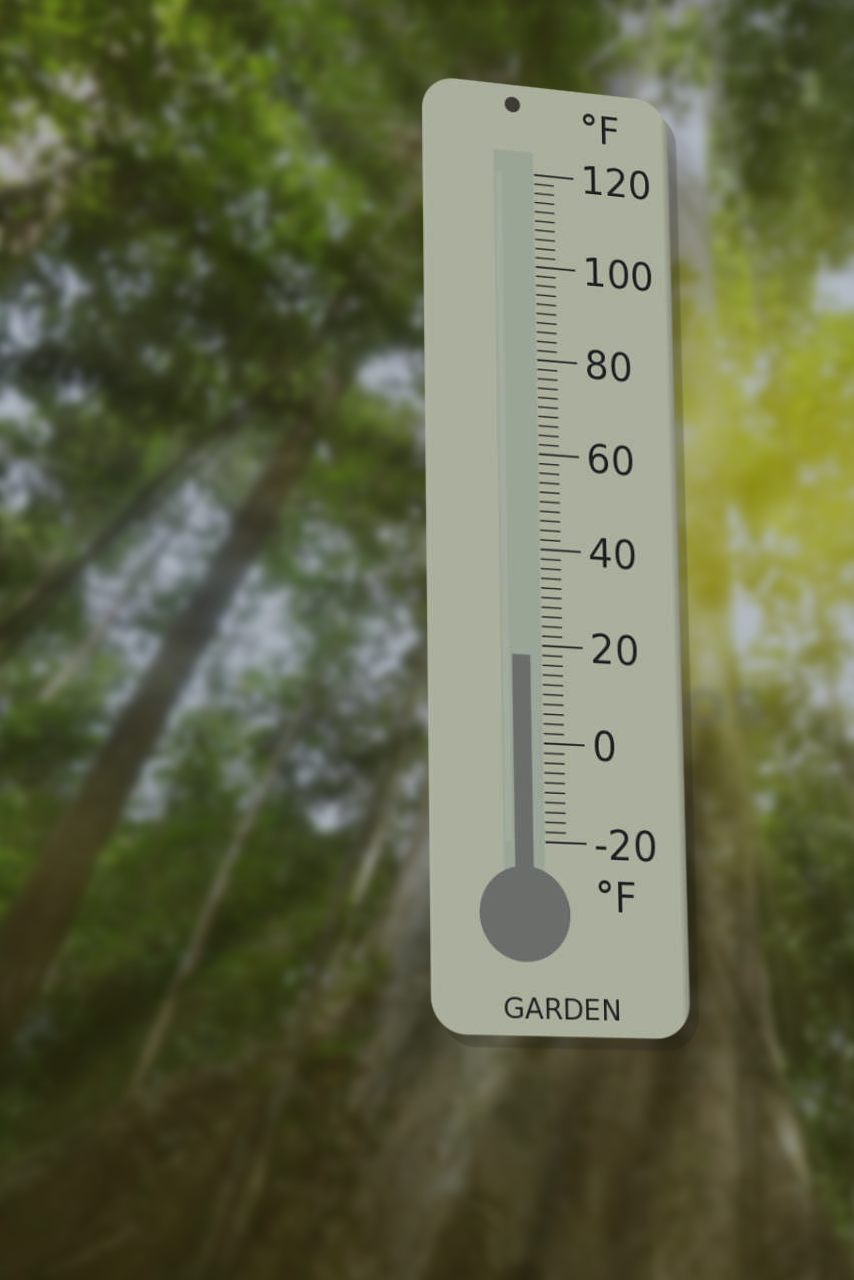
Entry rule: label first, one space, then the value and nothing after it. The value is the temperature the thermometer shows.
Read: 18 °F
